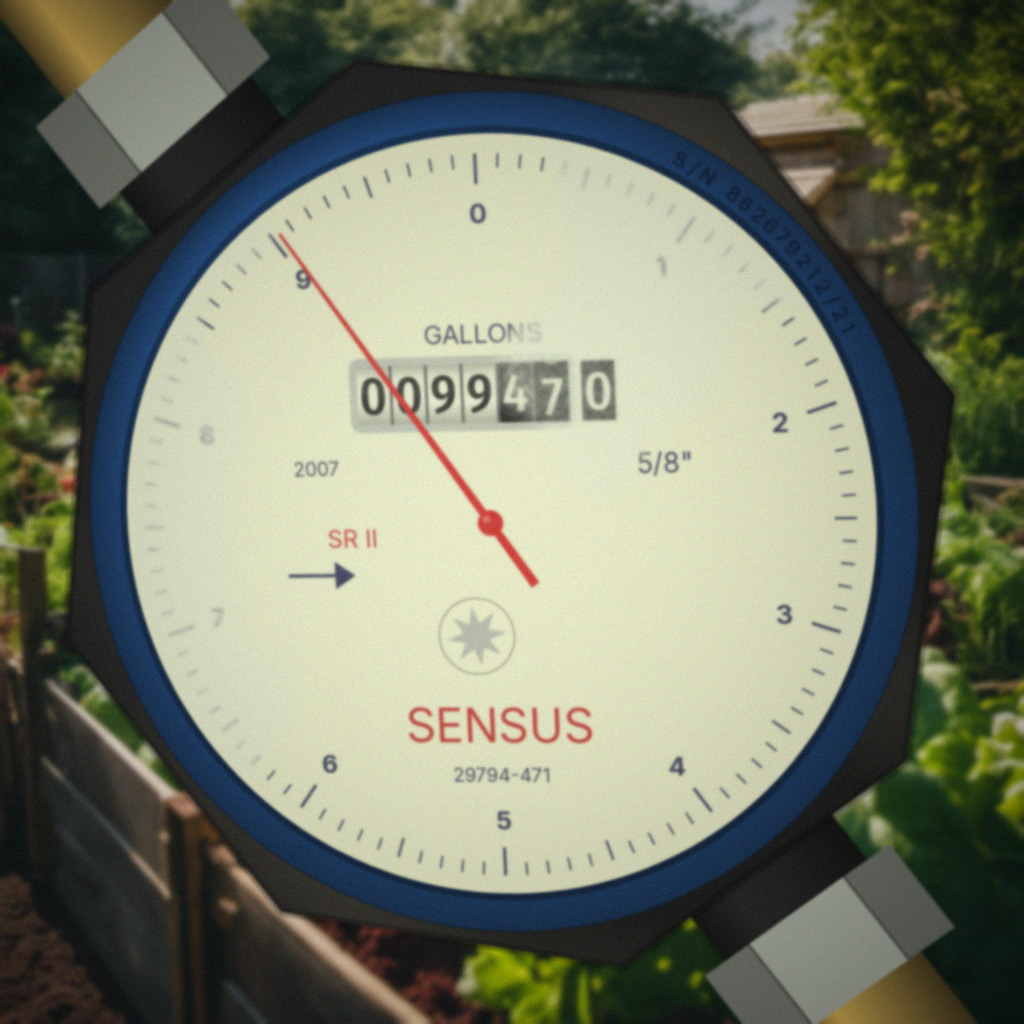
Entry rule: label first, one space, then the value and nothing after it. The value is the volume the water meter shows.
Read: 99469.0 gal
